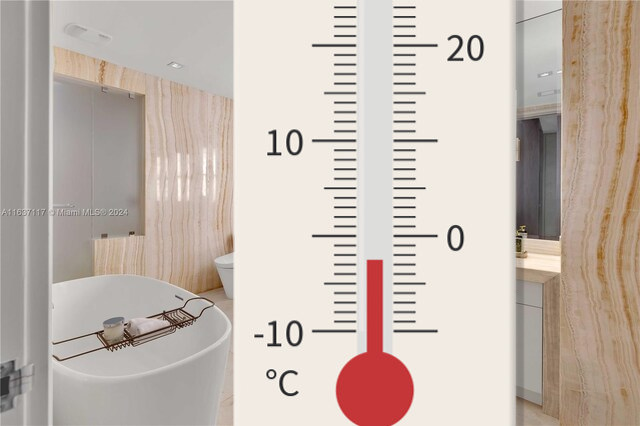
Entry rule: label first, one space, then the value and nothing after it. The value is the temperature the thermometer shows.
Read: -2.5 °C
